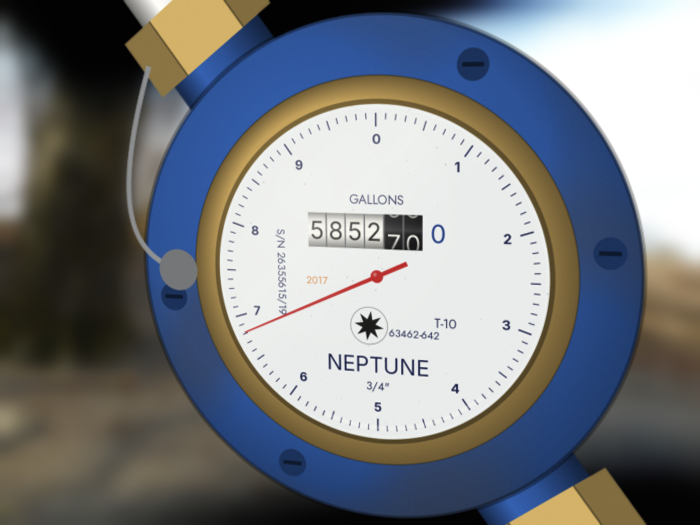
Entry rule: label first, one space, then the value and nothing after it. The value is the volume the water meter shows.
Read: 5852696.8 gal
